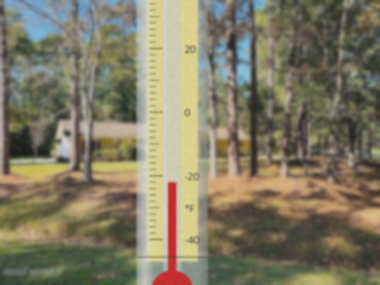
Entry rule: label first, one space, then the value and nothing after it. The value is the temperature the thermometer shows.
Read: -22 °F
